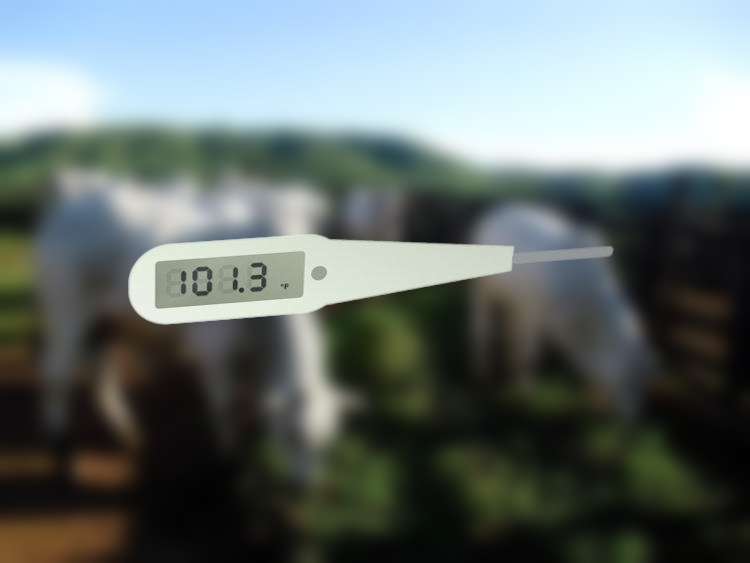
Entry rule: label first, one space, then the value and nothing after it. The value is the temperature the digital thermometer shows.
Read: 101.3 °F
